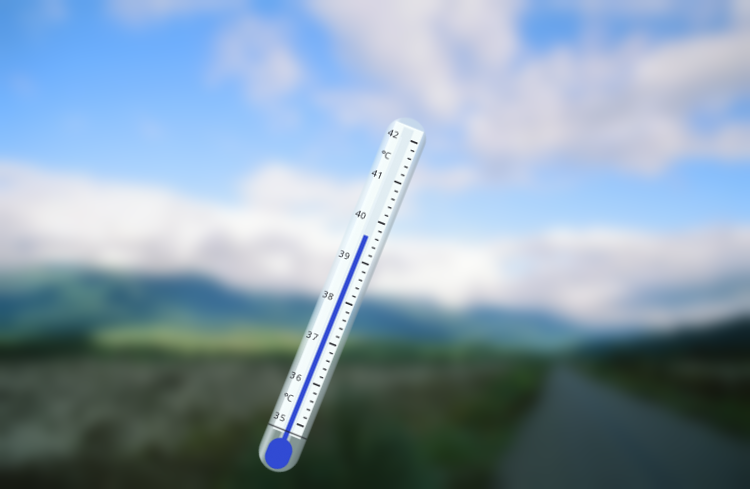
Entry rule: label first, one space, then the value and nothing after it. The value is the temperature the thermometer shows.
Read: 39.6 °C
